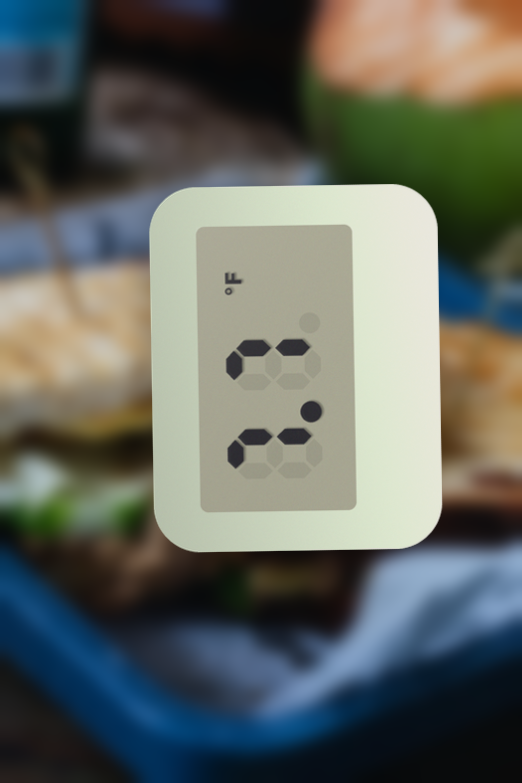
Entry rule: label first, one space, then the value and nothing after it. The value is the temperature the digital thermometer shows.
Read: 7.7 °F
